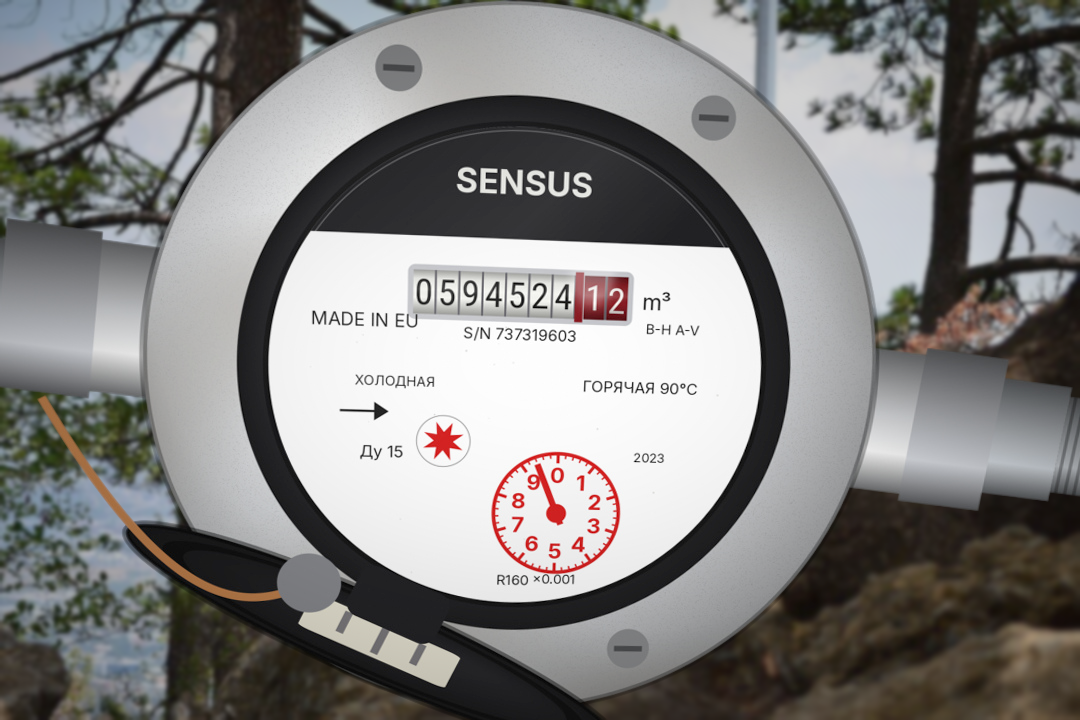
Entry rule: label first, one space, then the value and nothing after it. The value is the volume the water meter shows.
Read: 594524.119 m³
